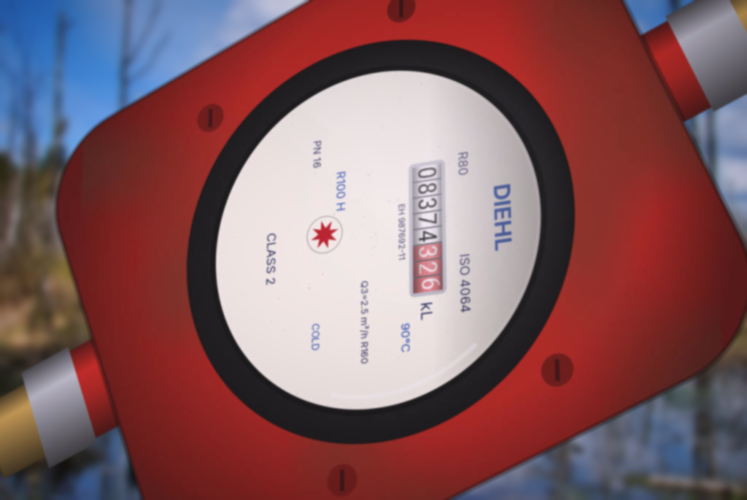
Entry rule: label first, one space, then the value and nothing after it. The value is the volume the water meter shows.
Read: 8374.326 kL
